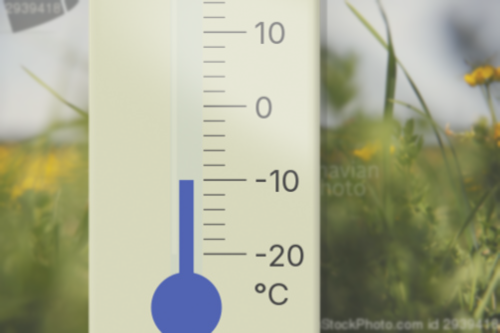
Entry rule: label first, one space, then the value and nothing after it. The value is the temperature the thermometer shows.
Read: -10 °C
